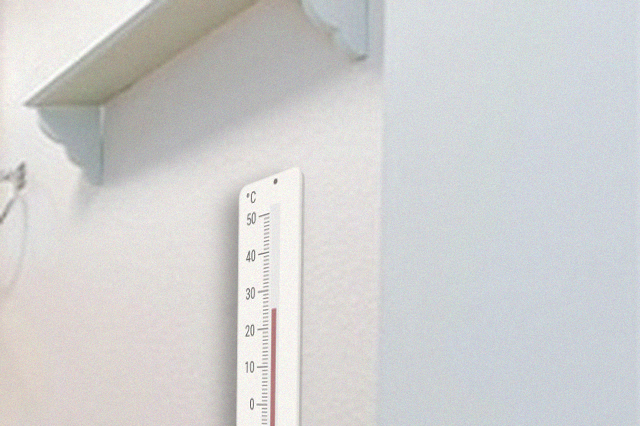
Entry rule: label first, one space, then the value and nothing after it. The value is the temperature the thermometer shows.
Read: 25 °C
